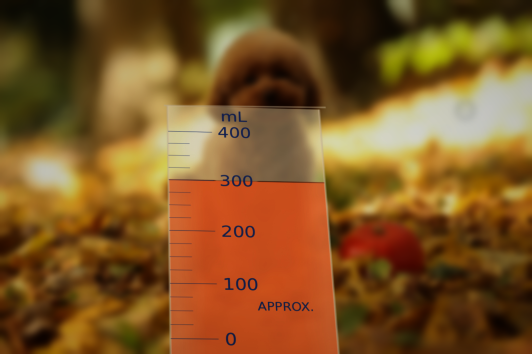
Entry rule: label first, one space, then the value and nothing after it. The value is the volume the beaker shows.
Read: 300 mL
